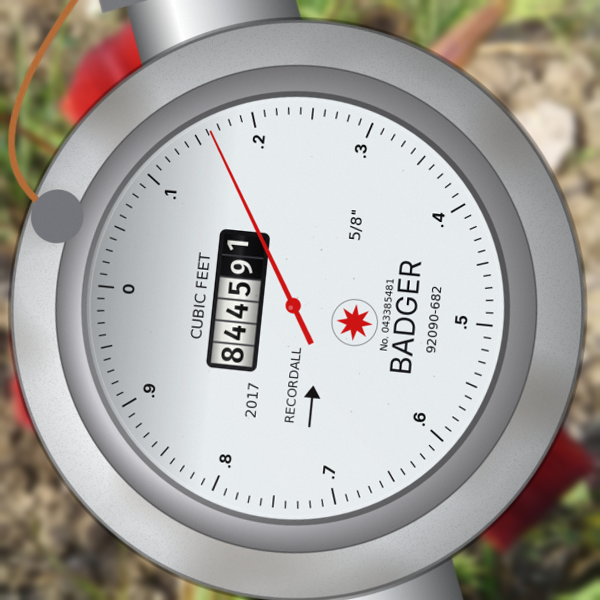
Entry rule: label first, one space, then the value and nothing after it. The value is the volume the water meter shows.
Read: 844591.16 ft³
